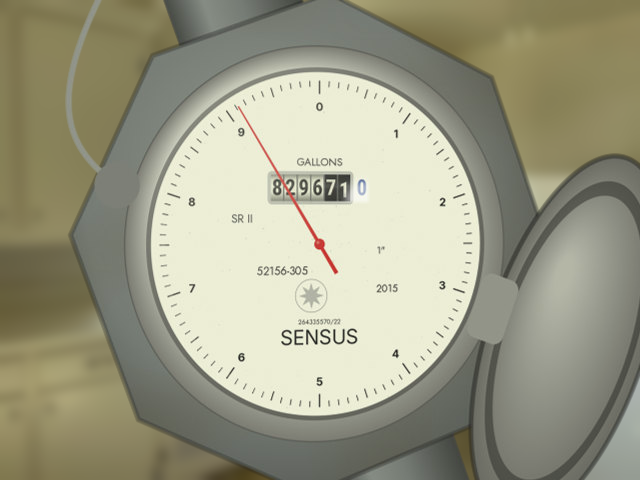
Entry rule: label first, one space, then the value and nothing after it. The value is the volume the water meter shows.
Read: 8296709.1 gal
